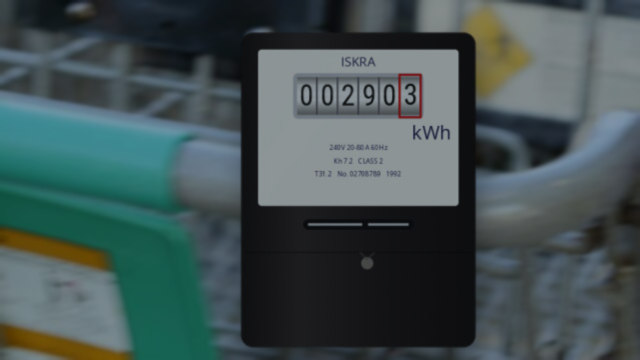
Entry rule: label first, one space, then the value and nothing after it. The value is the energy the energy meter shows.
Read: 290.3 kWh
